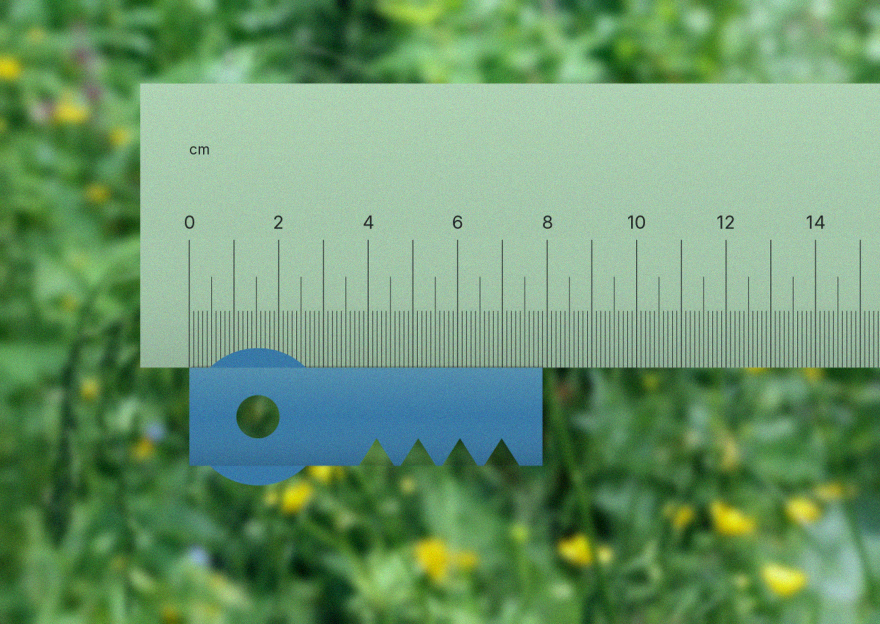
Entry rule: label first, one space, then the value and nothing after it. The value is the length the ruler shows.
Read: 7.9 cm
